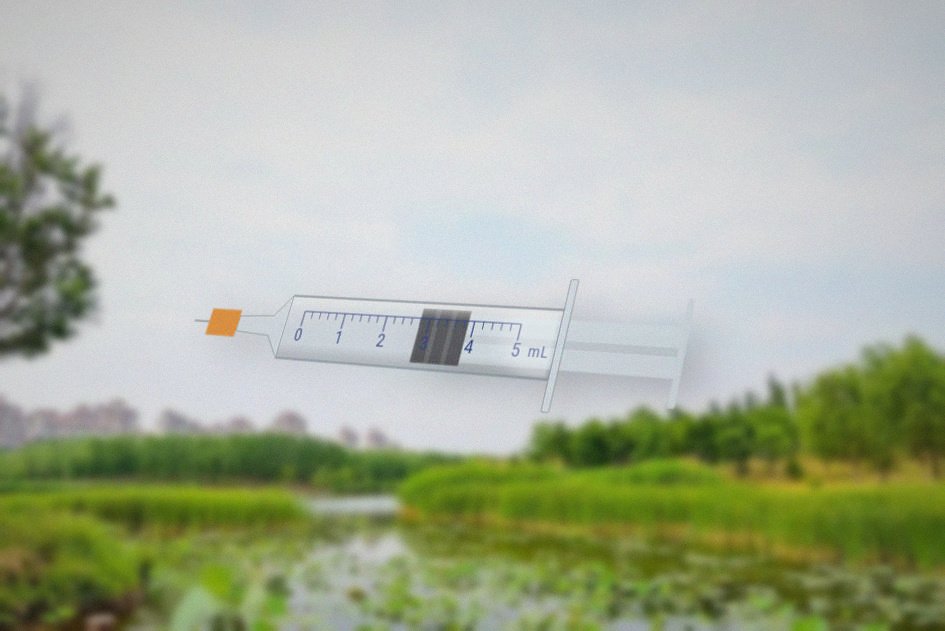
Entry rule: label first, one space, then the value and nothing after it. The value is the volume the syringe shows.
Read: 2.8 mL
